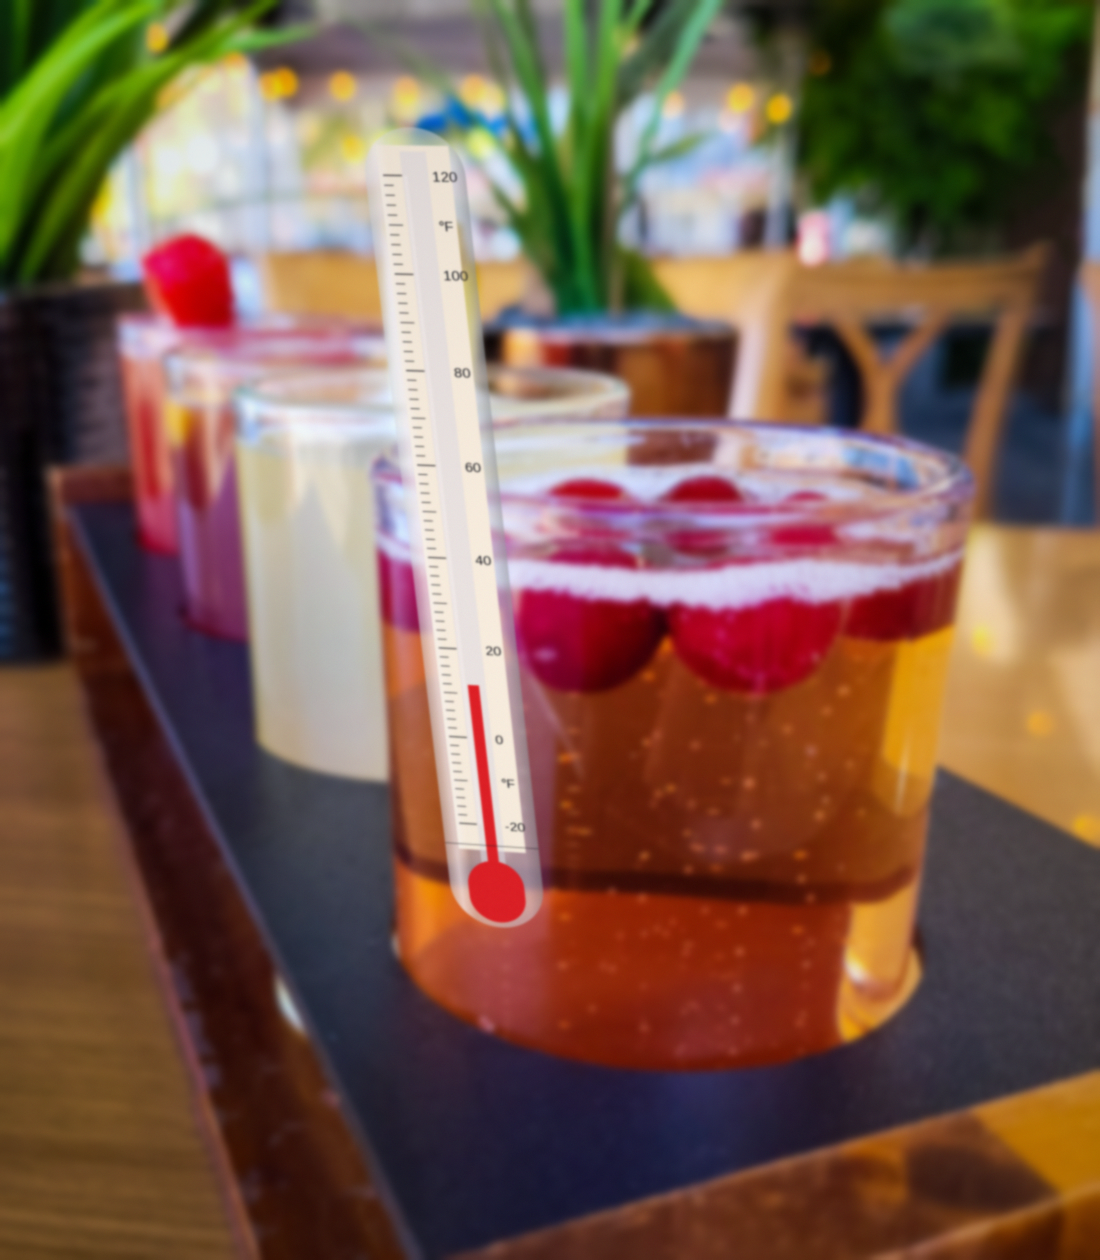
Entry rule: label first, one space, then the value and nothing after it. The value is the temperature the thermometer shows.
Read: 12 °F
